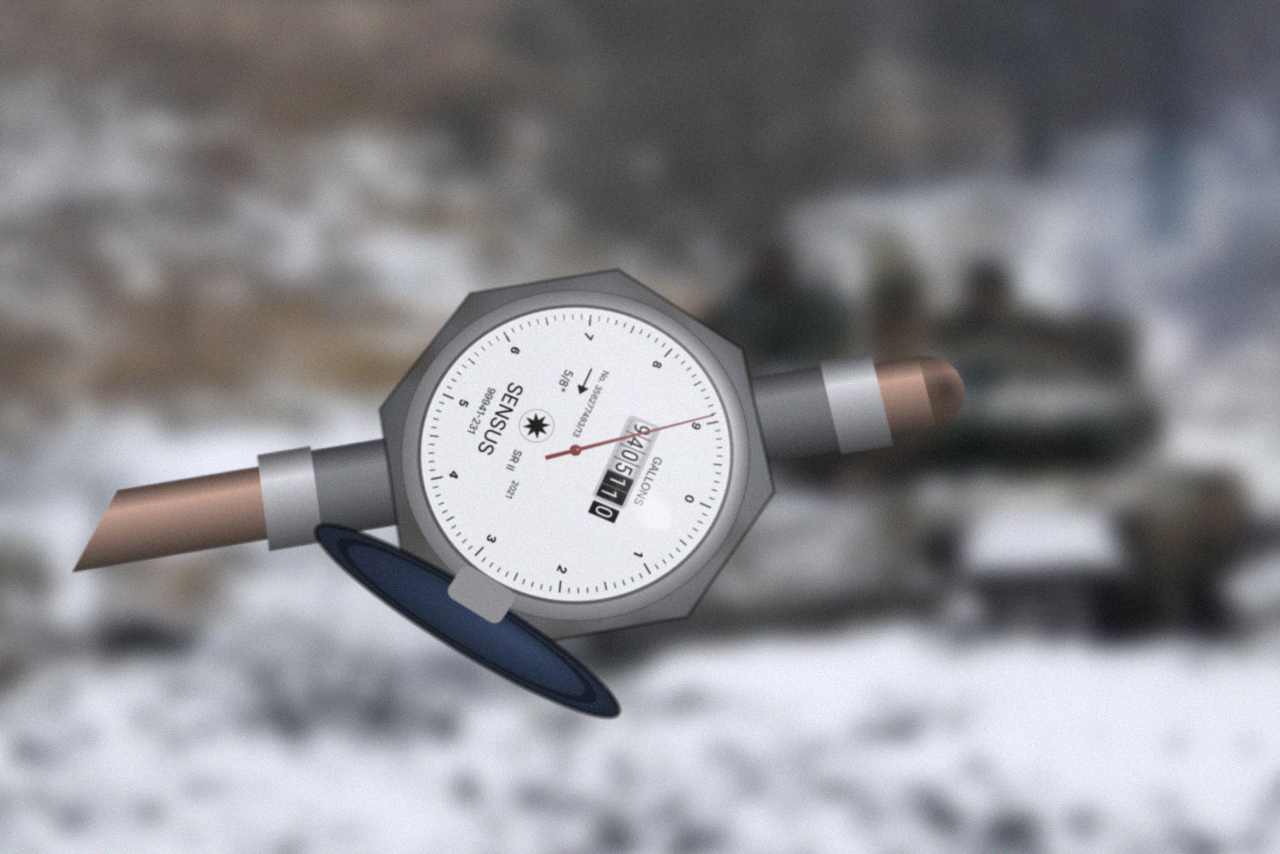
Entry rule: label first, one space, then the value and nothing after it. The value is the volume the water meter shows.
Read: 9405108.9 gal
